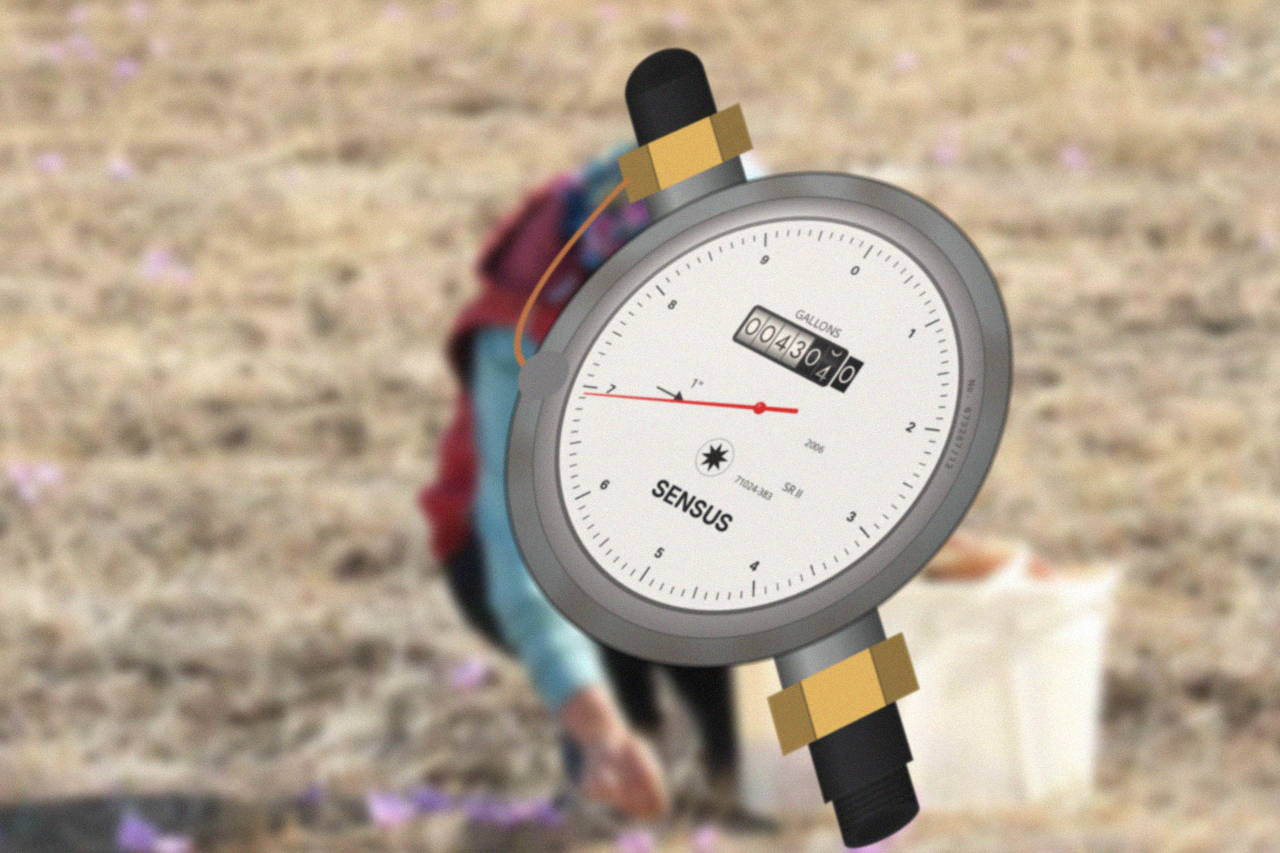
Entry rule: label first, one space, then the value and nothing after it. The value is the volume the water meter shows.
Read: 43036.9 gal
